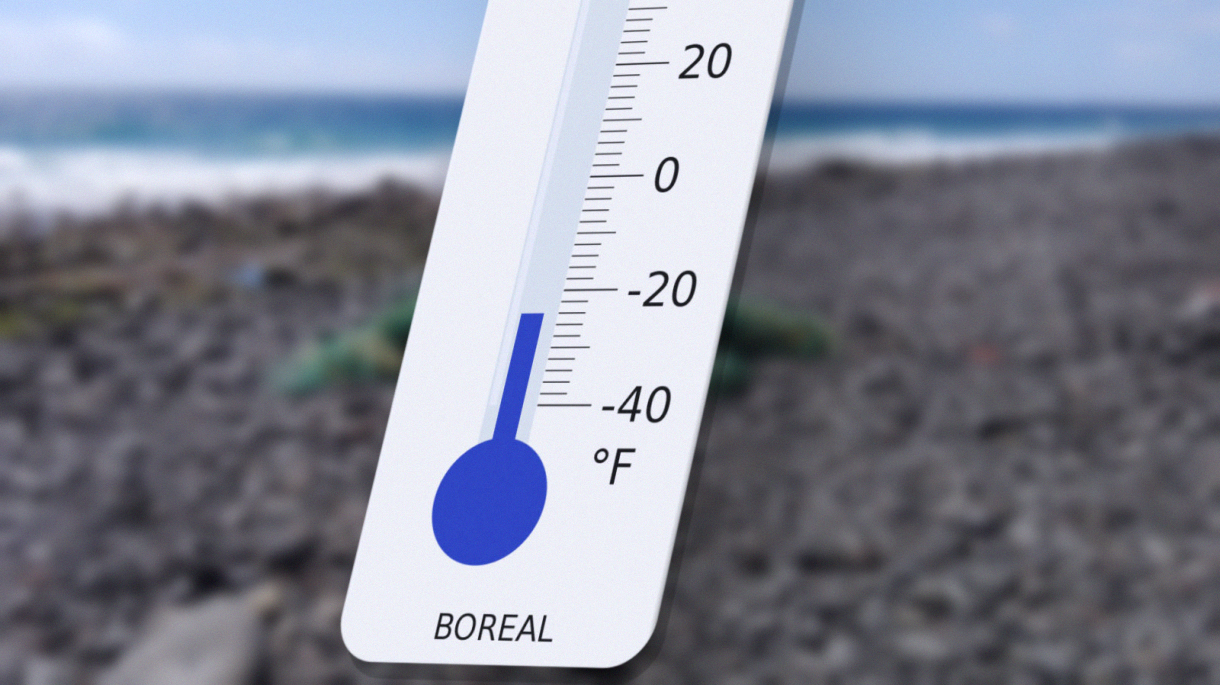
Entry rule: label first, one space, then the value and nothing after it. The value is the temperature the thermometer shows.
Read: -24 °F
